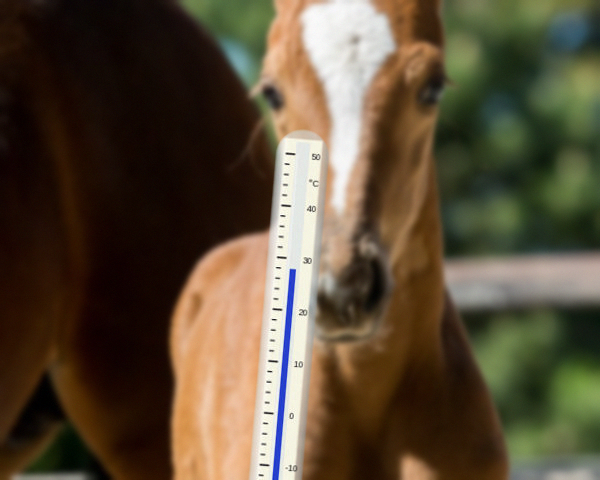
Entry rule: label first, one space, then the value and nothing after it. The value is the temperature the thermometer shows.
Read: 28 °C
